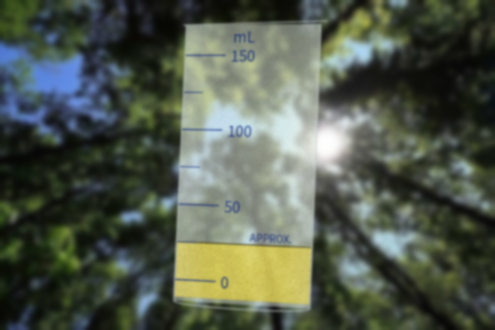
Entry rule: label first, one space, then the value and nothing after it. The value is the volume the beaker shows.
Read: 25 mL
